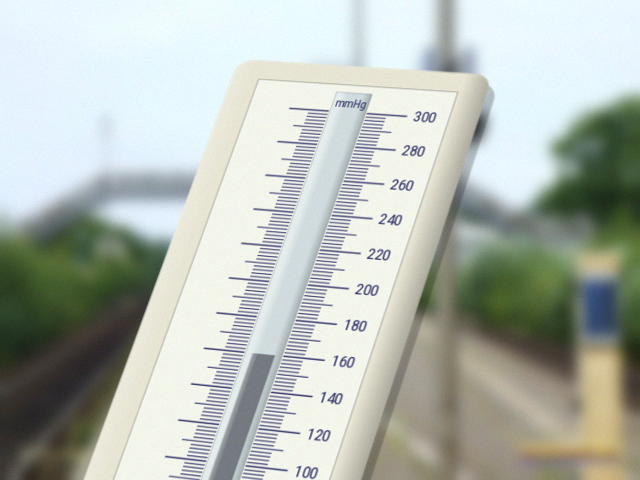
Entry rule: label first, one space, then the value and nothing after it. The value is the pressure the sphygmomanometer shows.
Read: 160 mmHg
